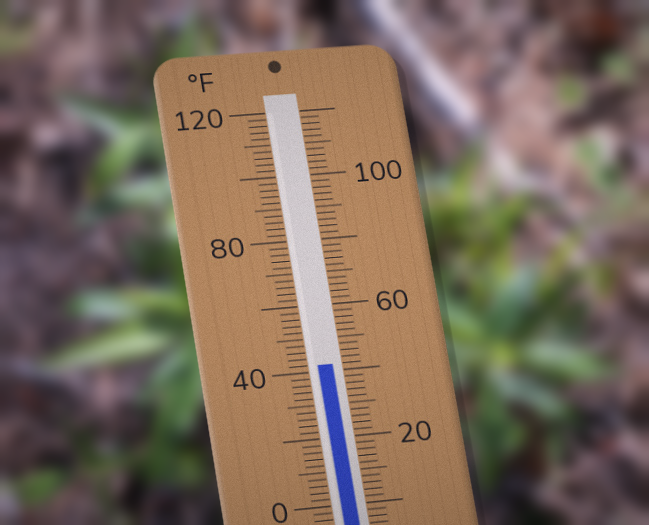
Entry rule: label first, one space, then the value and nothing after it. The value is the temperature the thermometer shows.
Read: 42 °F
